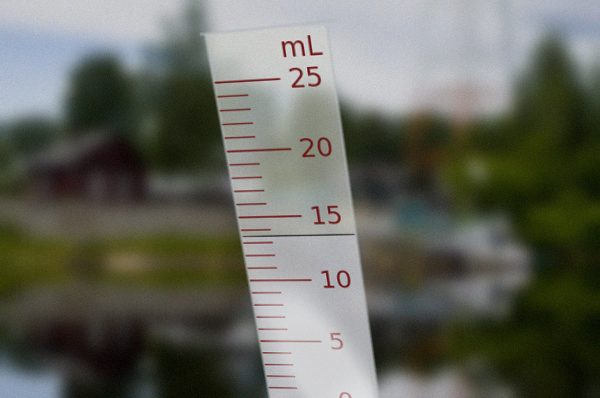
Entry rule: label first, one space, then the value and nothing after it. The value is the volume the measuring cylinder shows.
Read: 13.5 mL
